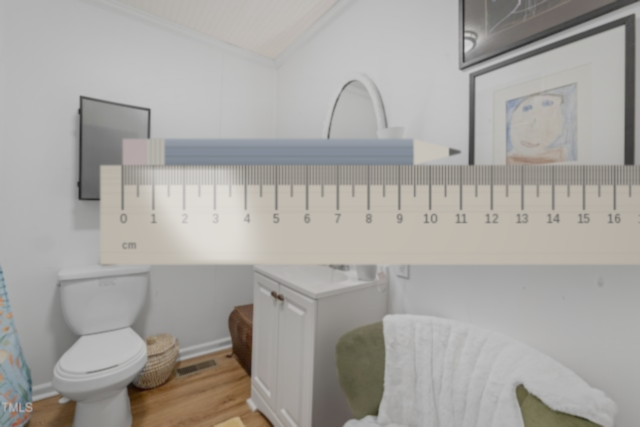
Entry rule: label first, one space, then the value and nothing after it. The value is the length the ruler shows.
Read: 11 cm
